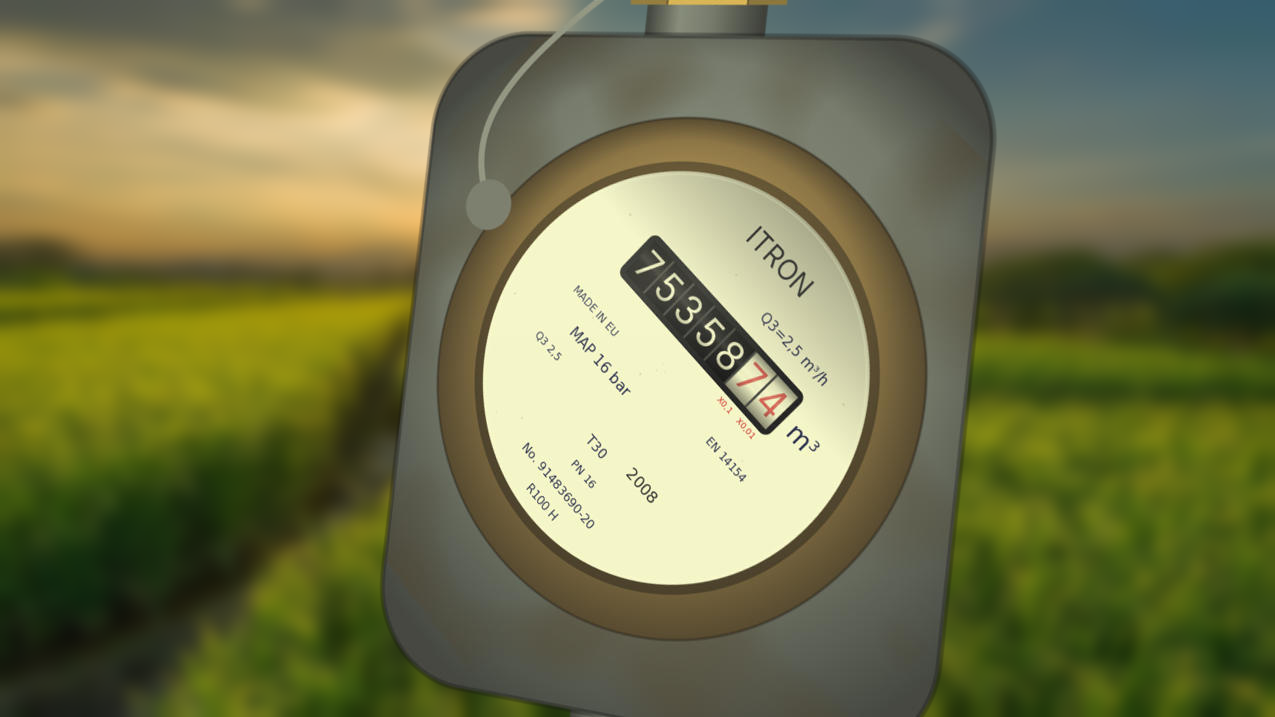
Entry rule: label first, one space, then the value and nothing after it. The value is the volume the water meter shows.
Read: 75358.74 m³
